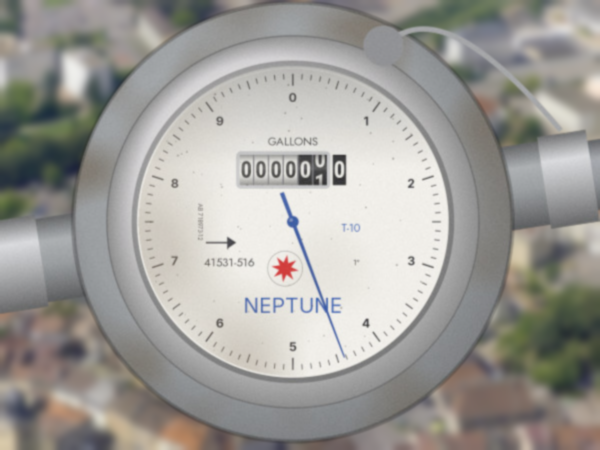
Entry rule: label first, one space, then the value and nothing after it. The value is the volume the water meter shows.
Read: 4.4 gal
